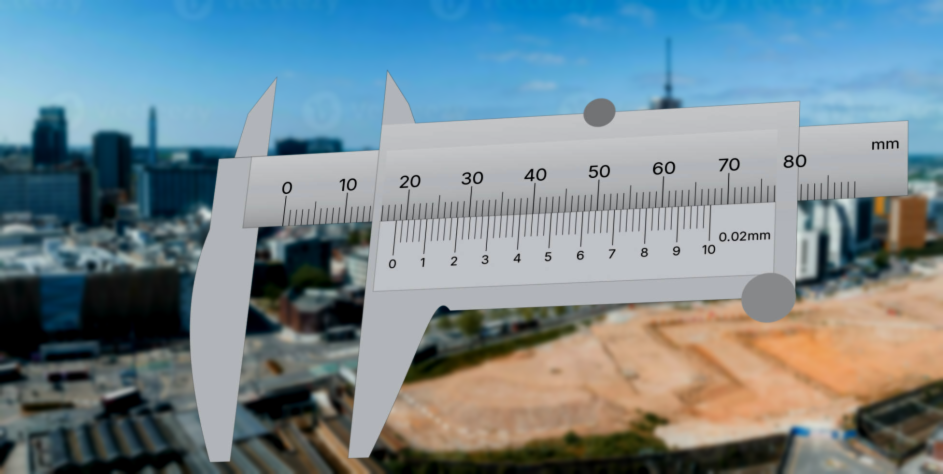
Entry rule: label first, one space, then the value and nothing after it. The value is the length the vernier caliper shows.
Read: 18.4 mm
